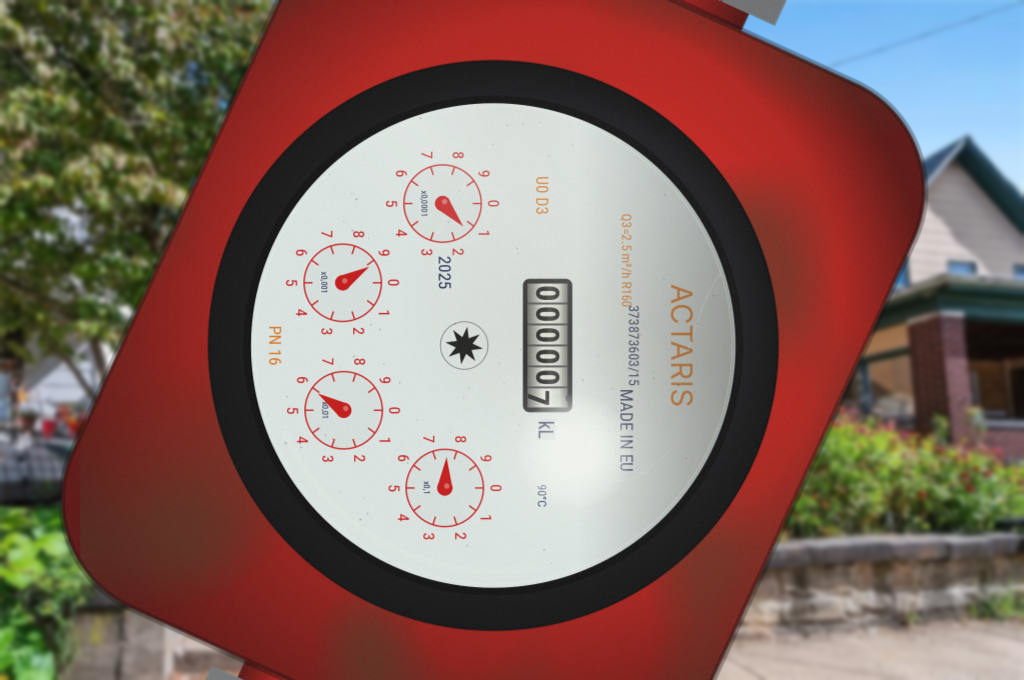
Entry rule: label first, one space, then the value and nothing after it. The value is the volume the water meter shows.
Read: 6.7591 kL
